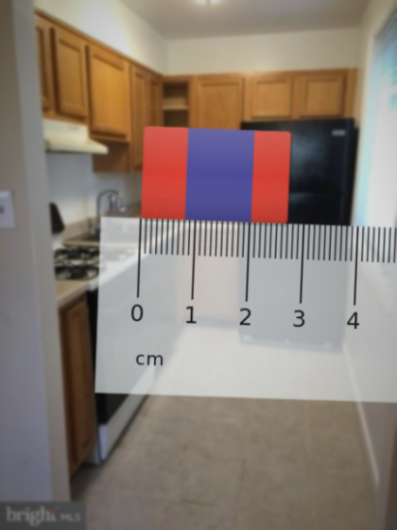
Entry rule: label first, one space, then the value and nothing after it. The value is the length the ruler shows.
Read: 2.7 cm
